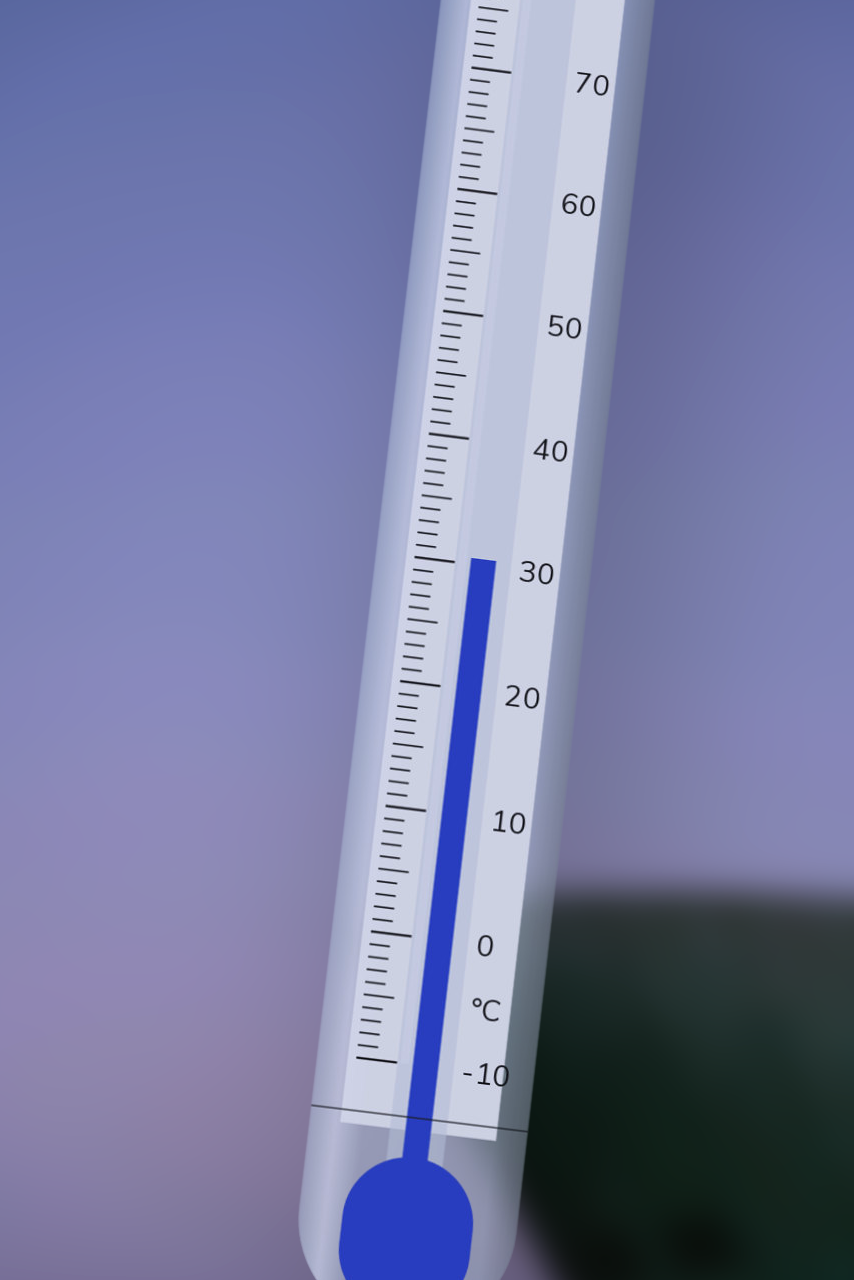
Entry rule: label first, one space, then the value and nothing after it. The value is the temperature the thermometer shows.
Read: 30.5 °C
